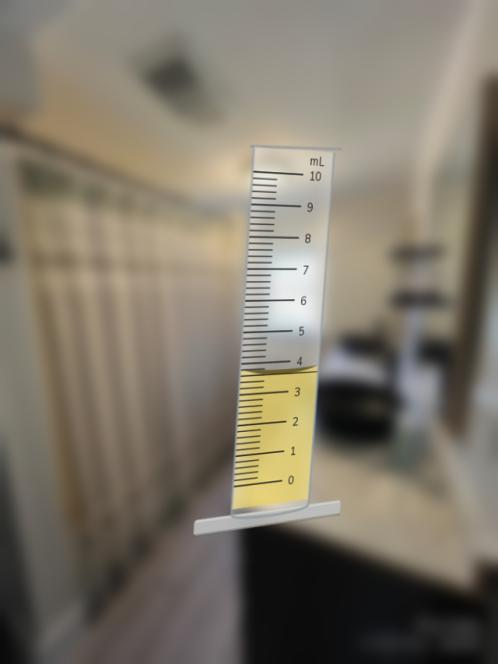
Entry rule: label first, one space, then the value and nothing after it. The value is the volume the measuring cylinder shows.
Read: 3.6 mL
